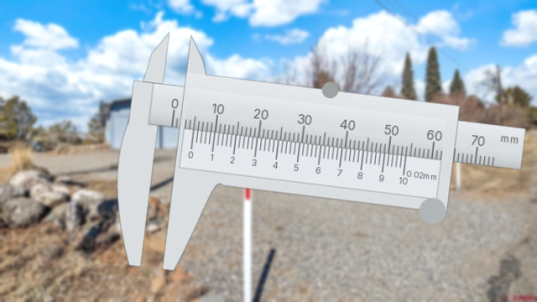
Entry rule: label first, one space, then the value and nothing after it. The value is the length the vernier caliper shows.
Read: 5.0 mm
